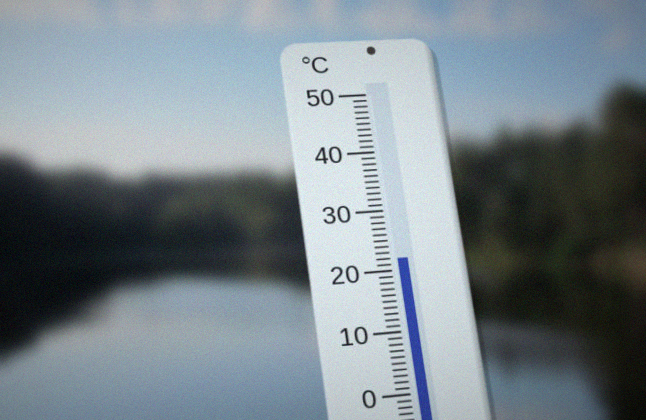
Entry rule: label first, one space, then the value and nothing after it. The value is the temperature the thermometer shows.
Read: 22 °C
